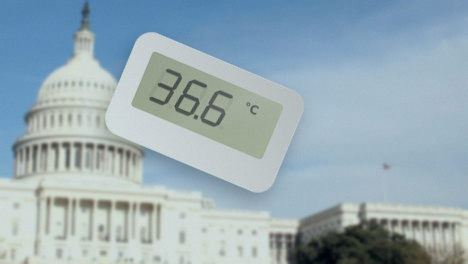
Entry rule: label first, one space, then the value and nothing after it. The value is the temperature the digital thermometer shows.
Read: 36.6 °C
